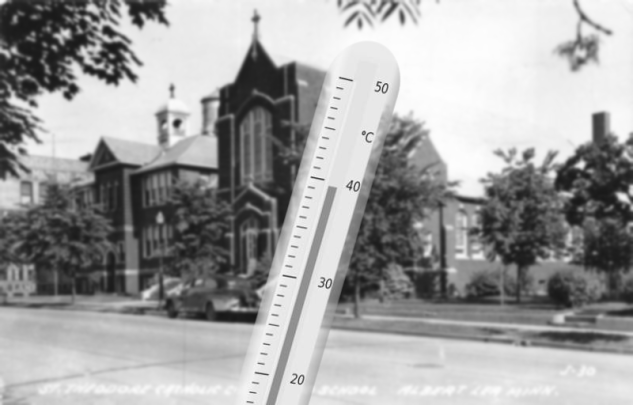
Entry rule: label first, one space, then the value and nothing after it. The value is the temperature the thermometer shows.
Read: 39.5 °C
